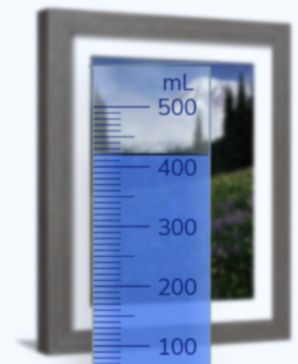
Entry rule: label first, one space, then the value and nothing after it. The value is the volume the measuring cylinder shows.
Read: 420 mL
